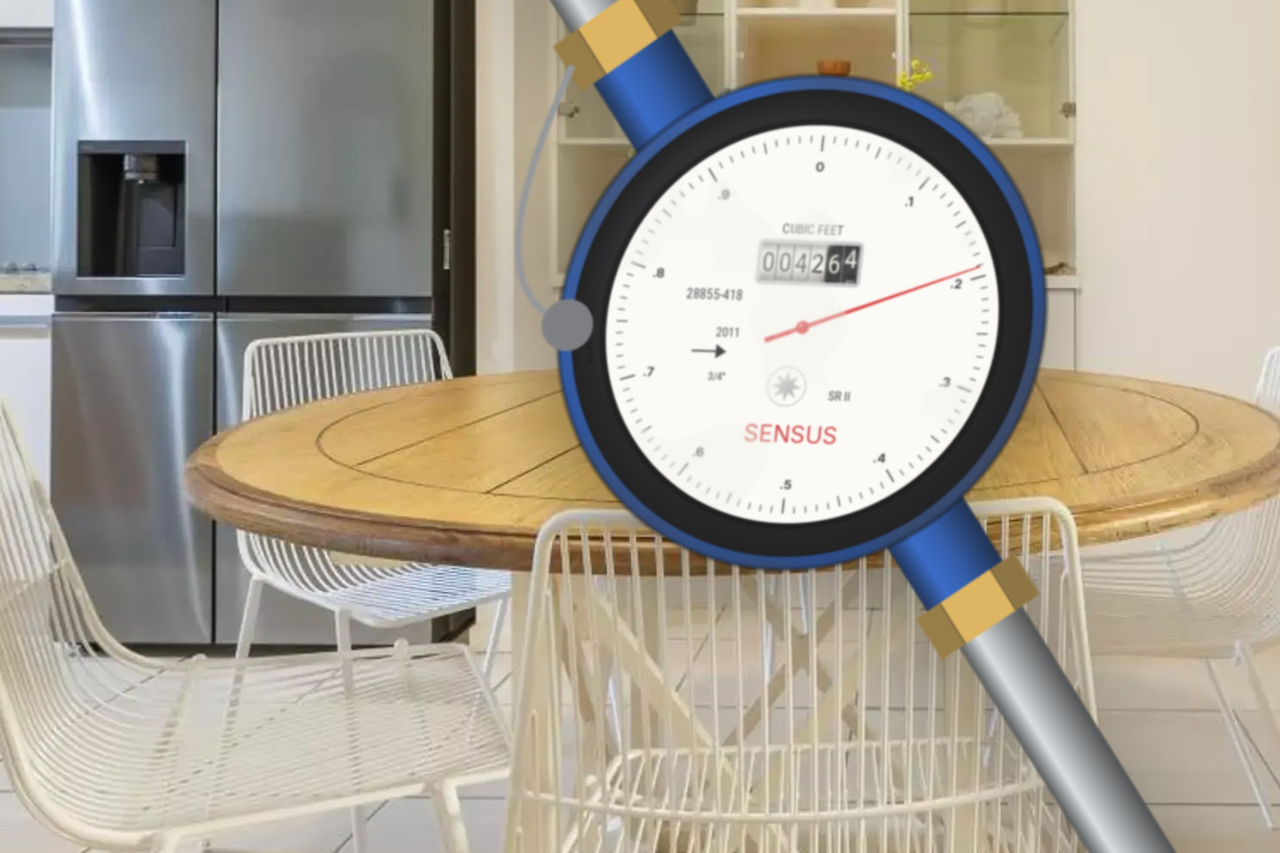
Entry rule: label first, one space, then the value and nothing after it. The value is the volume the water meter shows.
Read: 4264.19 ft³
